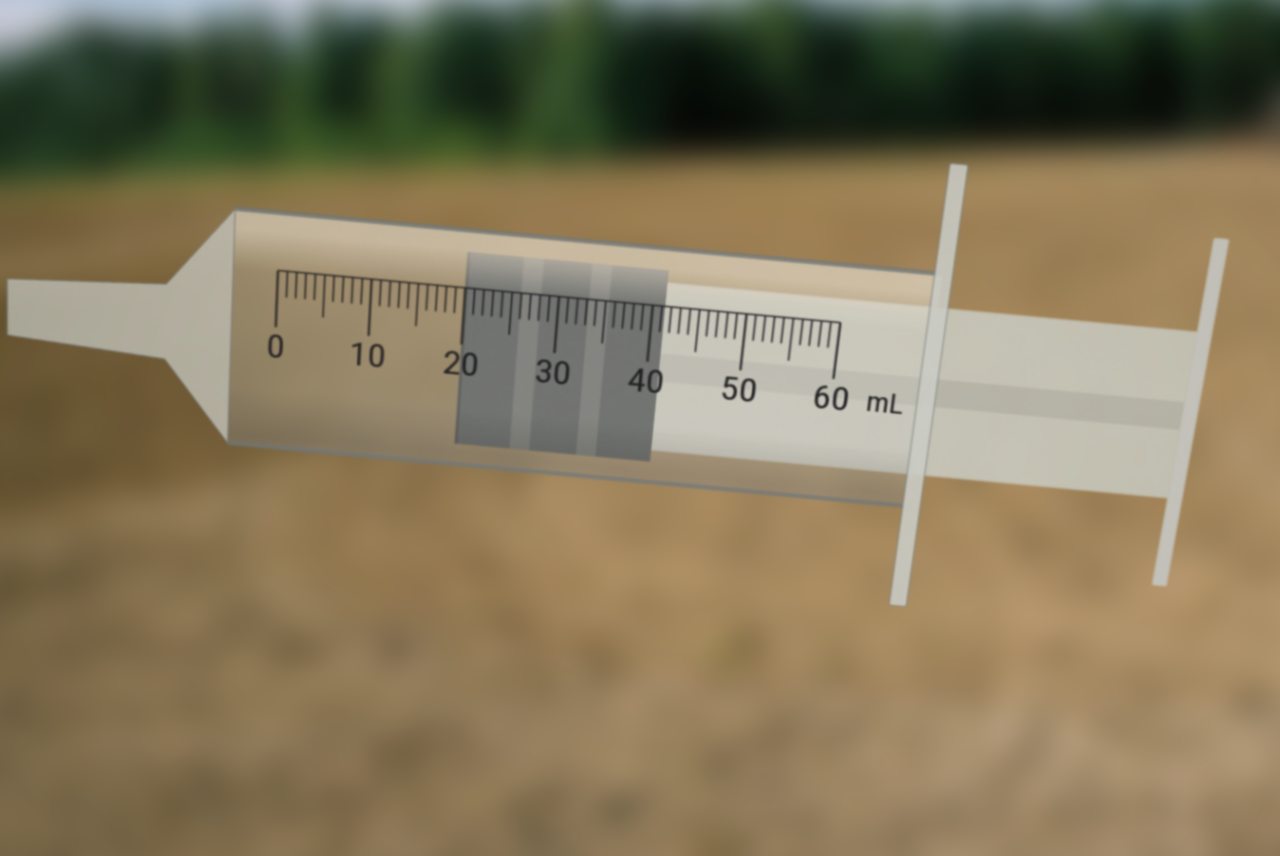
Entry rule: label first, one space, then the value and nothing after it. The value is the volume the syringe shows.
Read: 20 mL
